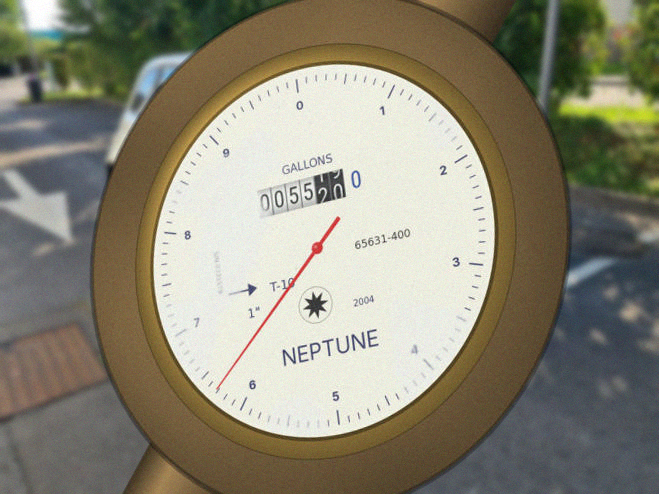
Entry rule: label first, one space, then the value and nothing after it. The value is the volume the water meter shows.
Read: 55196.3 gal
